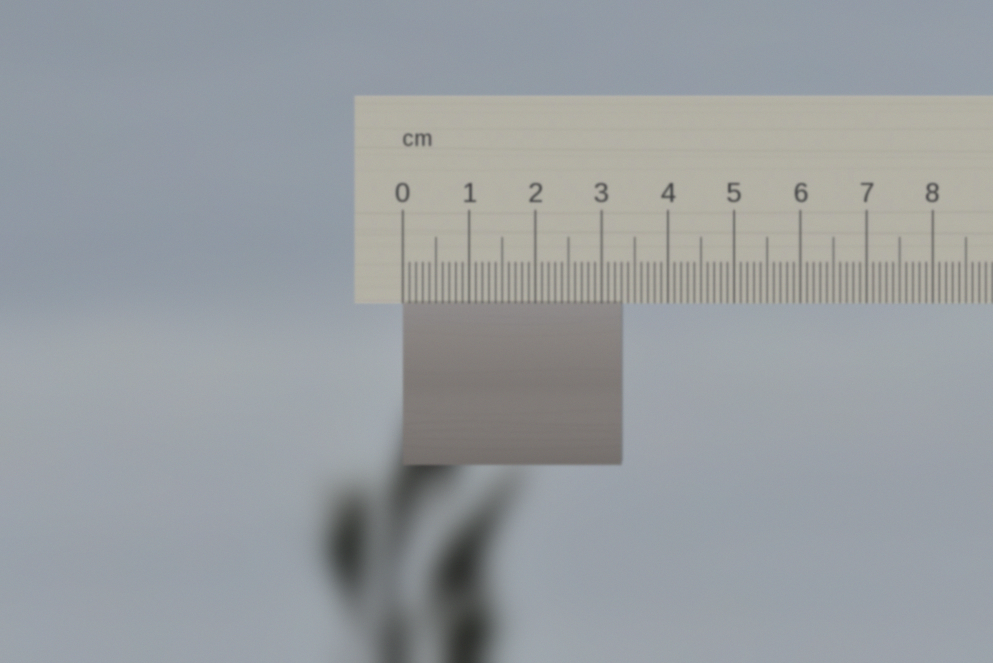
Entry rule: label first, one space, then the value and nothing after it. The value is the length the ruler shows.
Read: 3.3 cm
